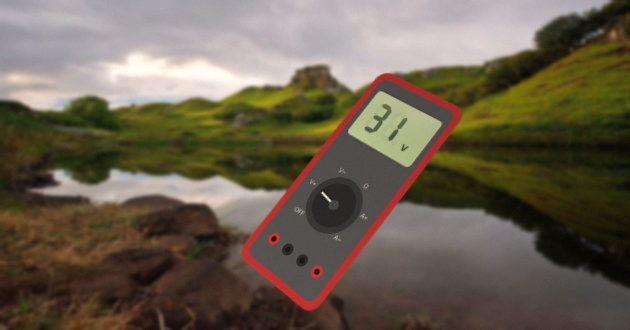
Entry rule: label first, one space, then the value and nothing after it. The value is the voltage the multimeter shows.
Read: 31 V
